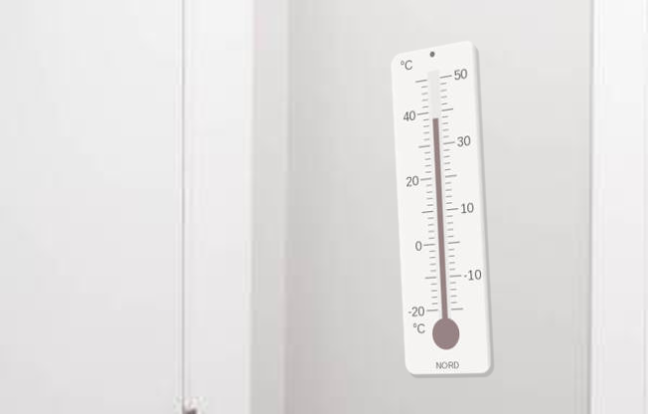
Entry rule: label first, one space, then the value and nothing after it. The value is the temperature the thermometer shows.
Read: 38 °C
